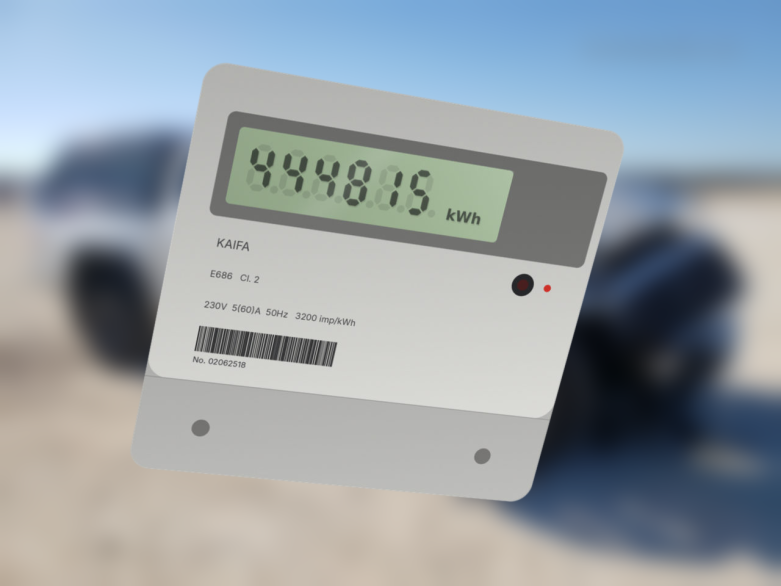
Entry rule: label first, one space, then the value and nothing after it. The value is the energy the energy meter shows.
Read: 444815 kWh
